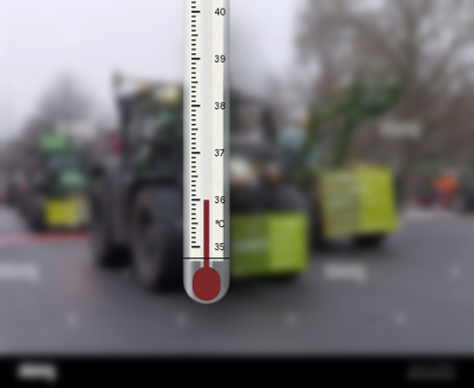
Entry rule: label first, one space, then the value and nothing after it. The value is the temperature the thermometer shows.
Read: 36 °C
